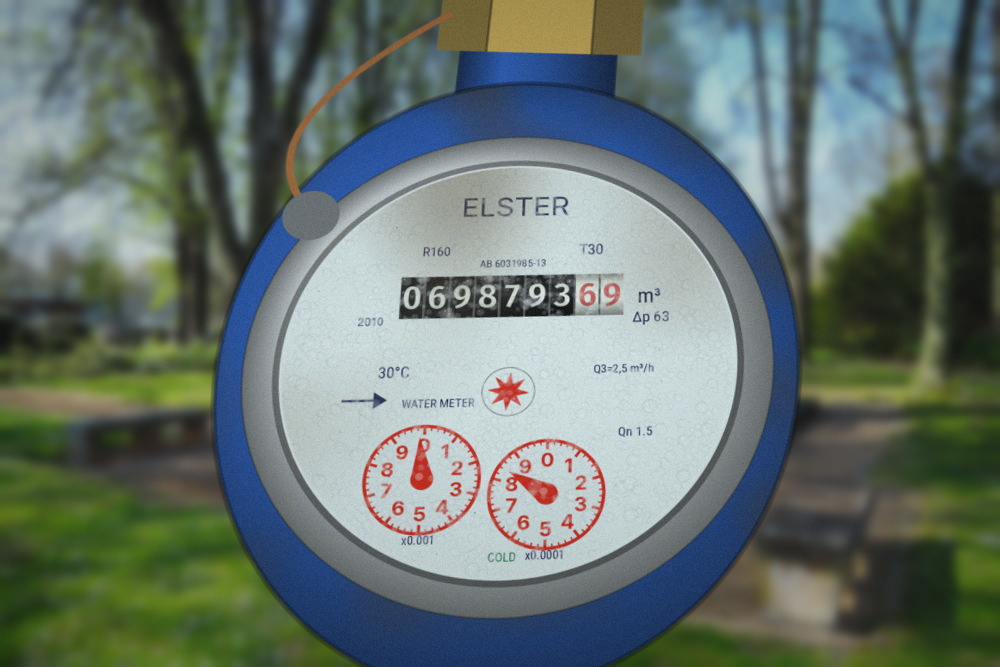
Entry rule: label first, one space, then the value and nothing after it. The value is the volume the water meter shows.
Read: 698793.6898 m³
